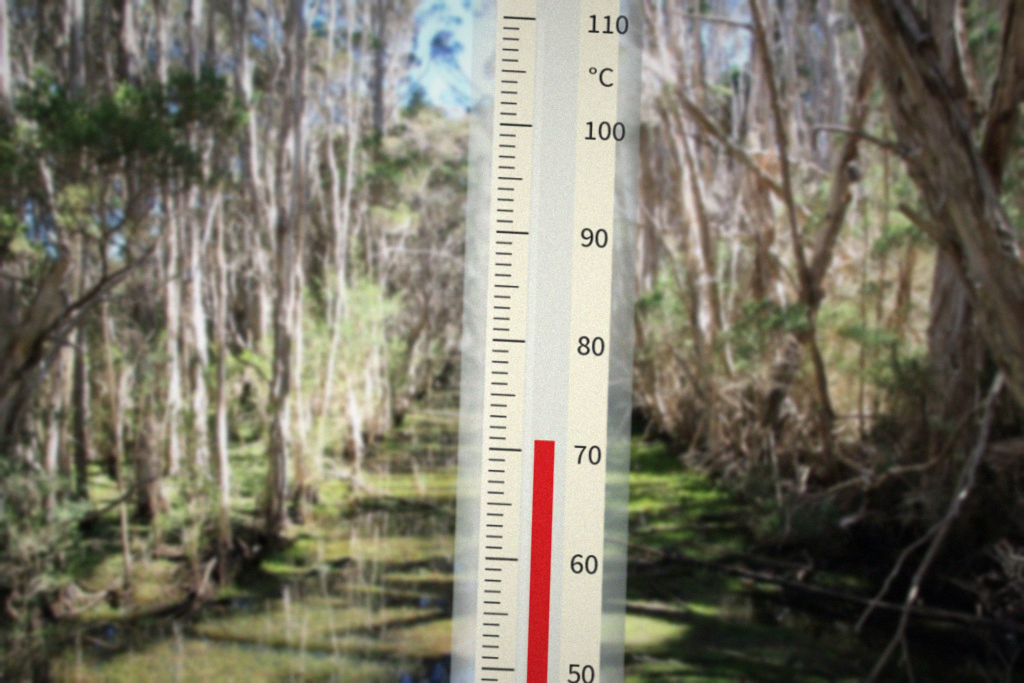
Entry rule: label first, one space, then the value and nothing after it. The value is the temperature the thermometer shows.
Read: 71 °C
